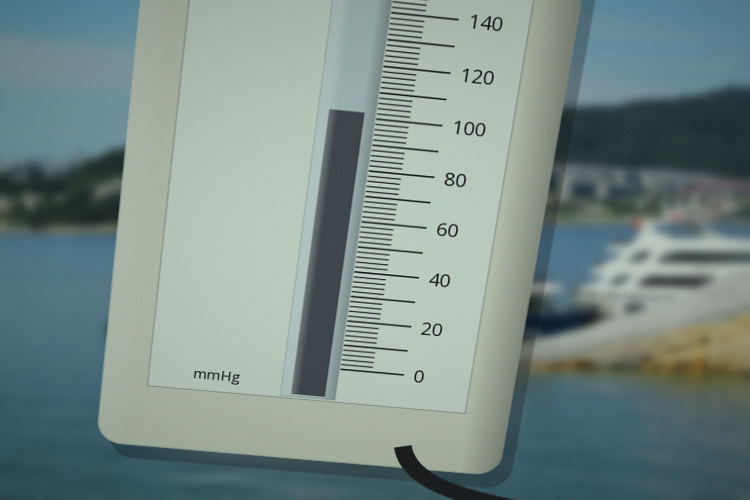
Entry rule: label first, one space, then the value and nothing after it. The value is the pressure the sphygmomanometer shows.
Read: 102 mmHg
